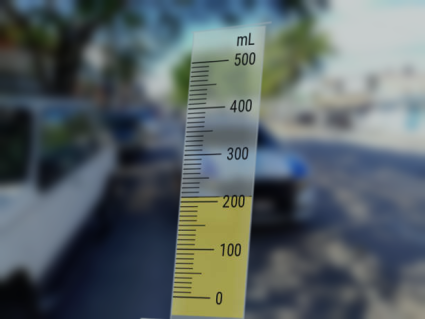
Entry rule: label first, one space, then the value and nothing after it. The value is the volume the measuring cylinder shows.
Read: 210 mL
